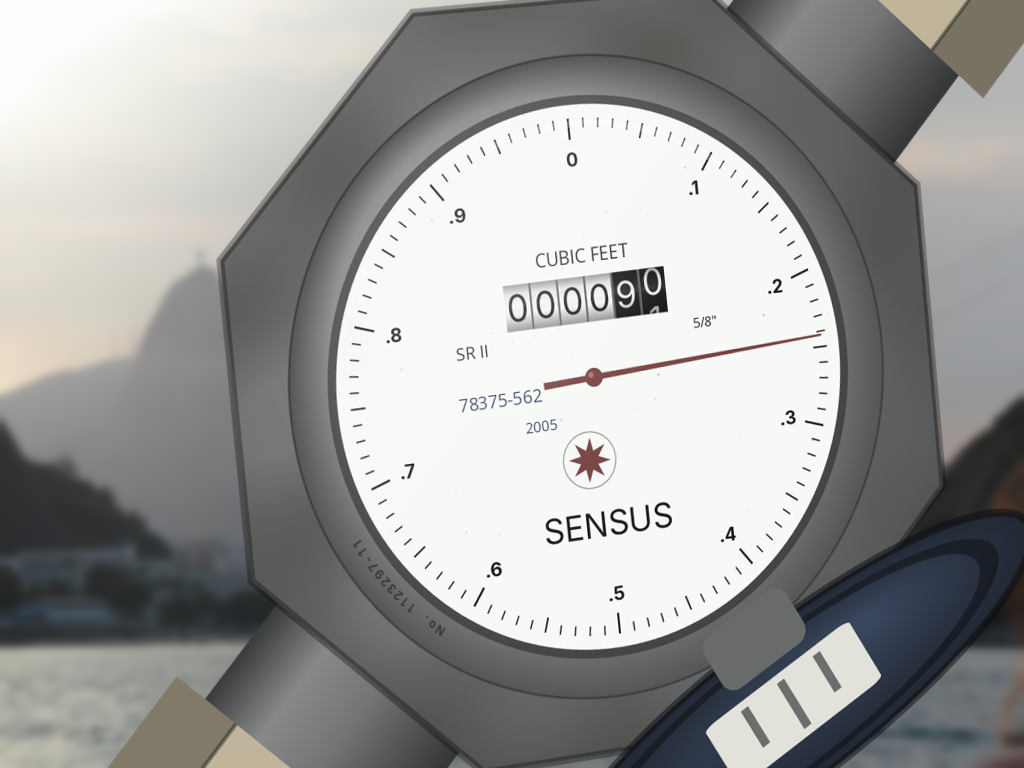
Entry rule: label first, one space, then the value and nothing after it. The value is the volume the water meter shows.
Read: 90.24 ft³
